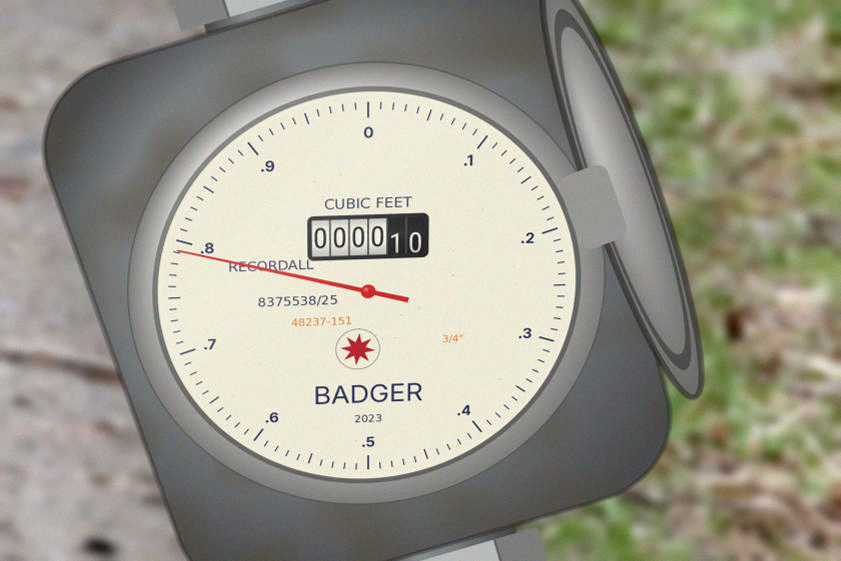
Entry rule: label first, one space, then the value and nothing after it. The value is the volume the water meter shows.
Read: 9.79 ft³
